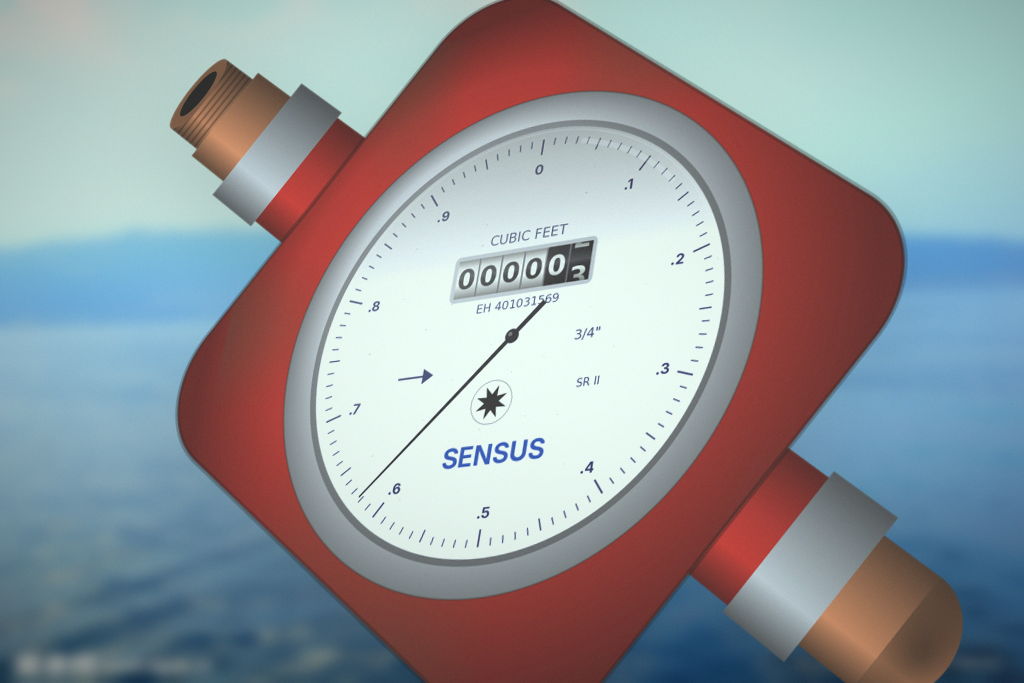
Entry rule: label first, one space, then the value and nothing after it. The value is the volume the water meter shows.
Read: 2.62 ft³
